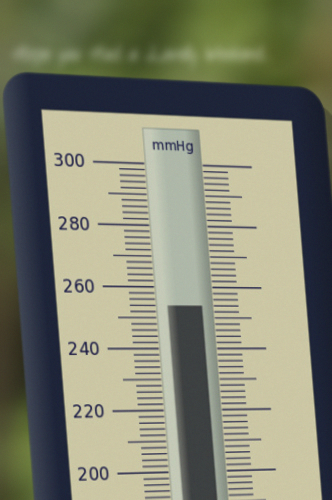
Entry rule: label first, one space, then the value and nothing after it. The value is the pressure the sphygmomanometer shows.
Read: 254 mmHg
